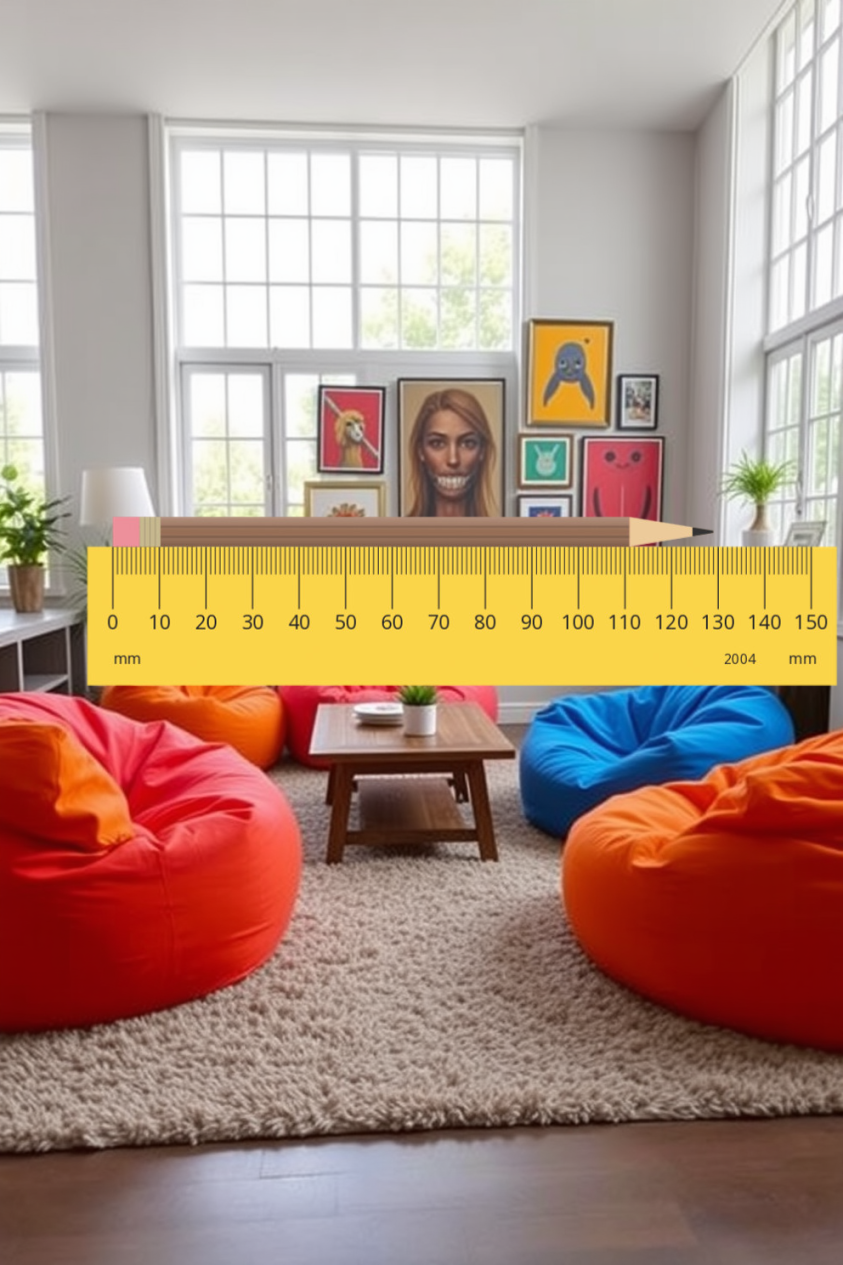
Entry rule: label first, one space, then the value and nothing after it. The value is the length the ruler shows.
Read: 129 mm
